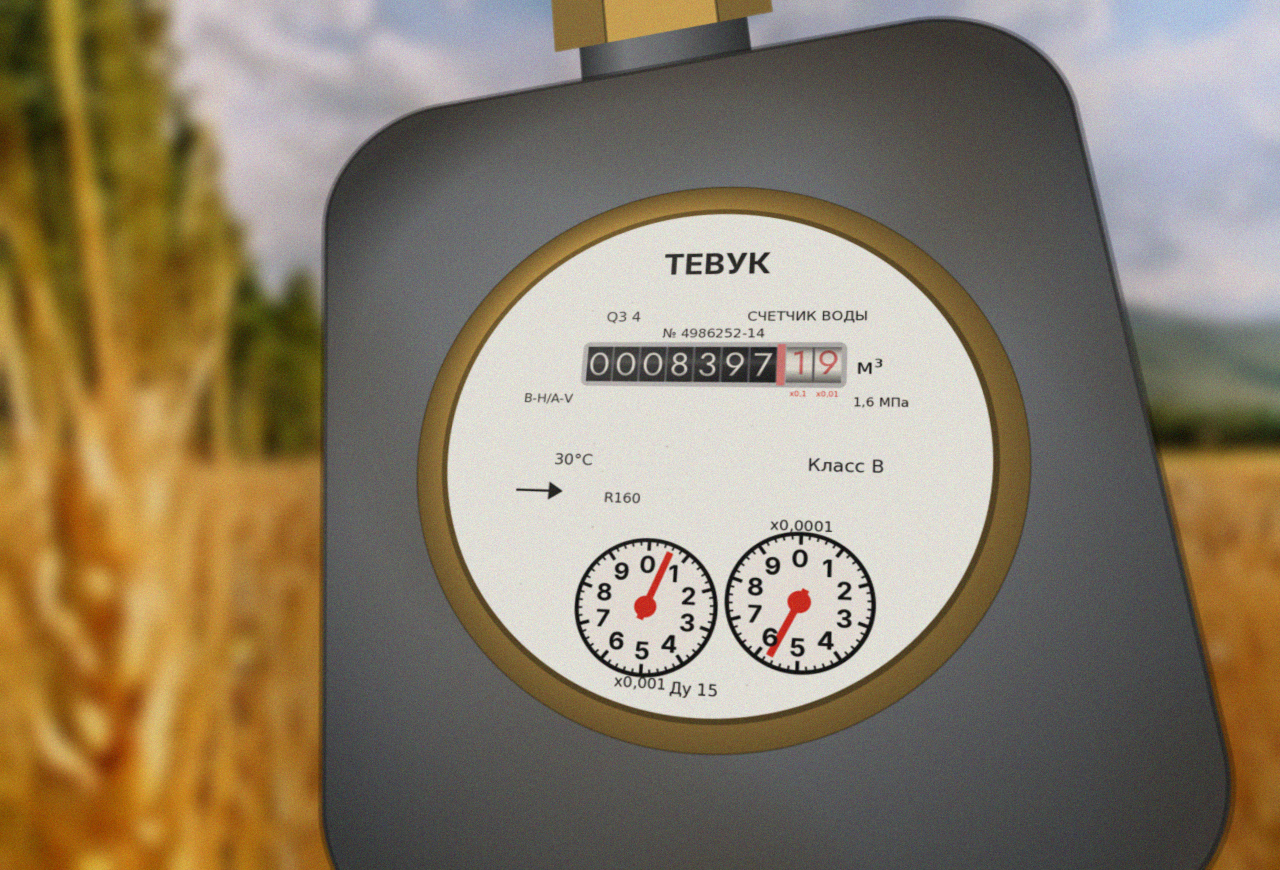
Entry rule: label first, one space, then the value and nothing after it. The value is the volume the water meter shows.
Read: 8397.1905 m³
